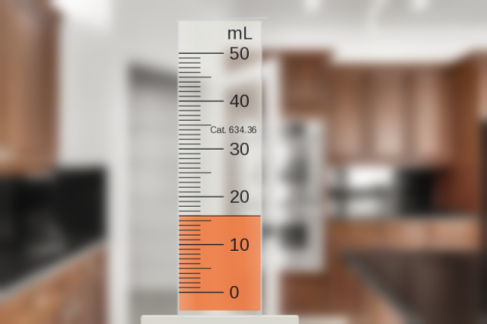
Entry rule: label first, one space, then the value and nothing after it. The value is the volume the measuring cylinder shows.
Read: 16 mL
